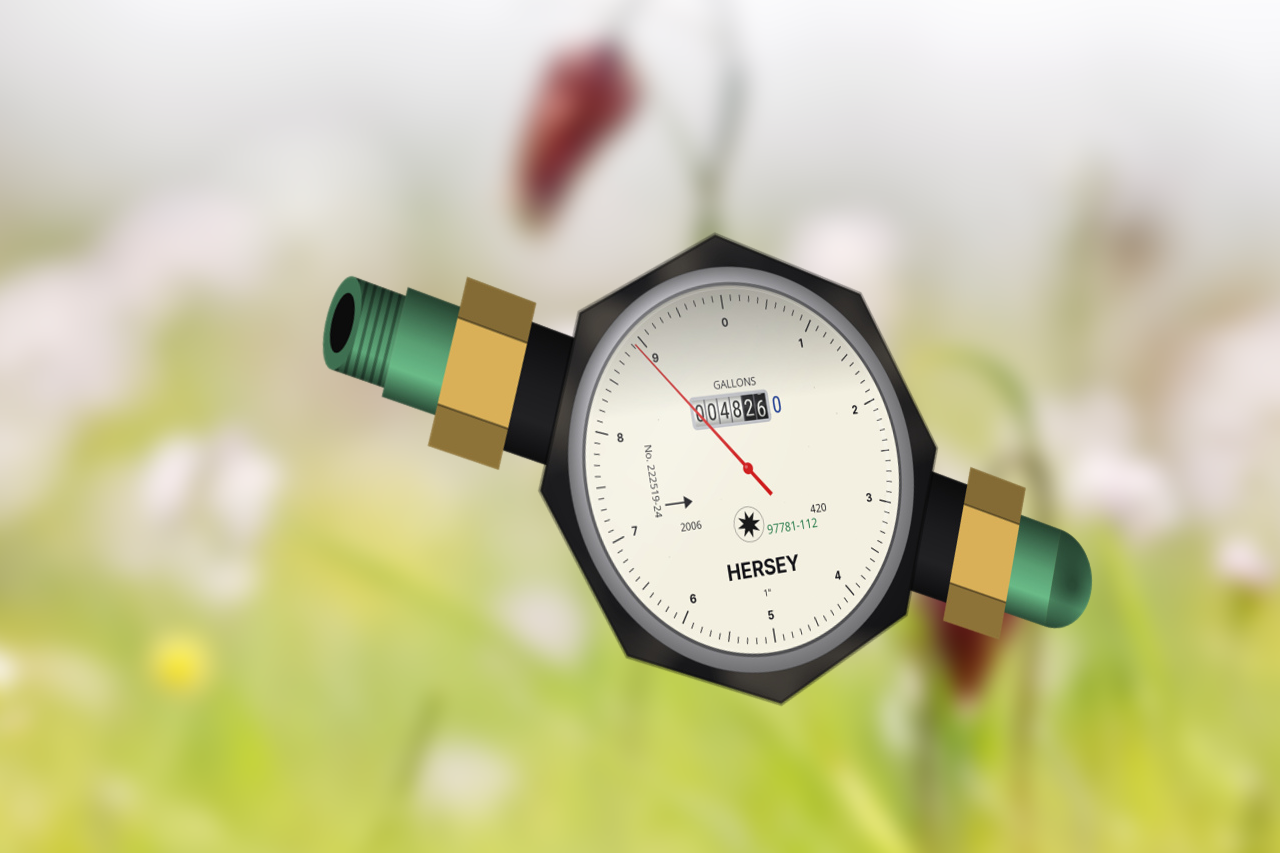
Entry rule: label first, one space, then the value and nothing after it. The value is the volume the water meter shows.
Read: 48258.9 gal
